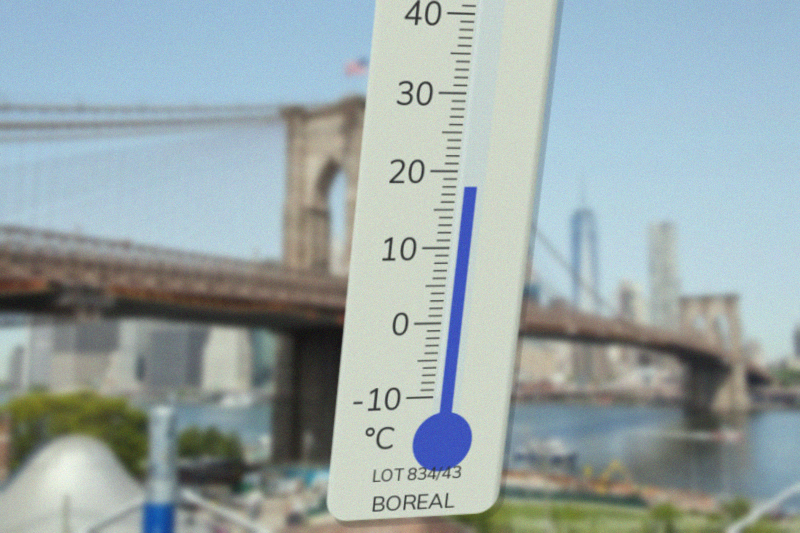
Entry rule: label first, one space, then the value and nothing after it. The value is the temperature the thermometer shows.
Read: 18 °C
